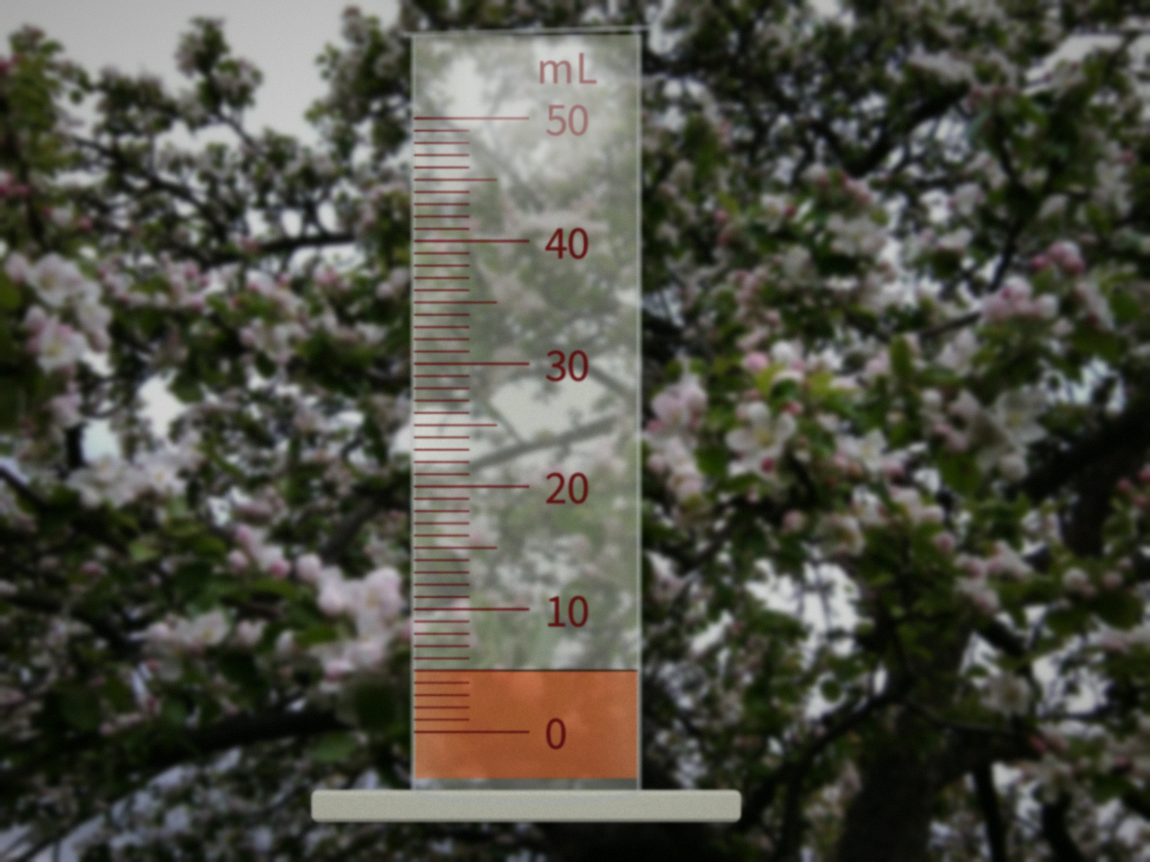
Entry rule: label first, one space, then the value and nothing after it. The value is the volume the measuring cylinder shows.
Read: 5 mL
